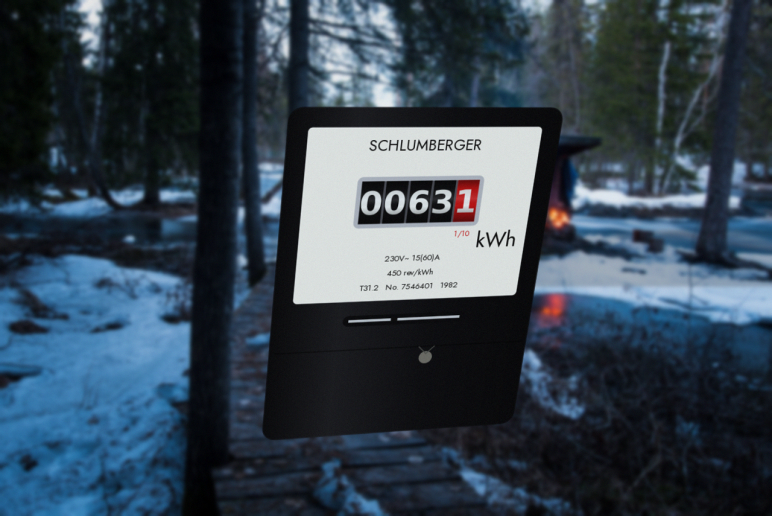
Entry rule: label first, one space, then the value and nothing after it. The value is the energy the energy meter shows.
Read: 63.1 kWh
